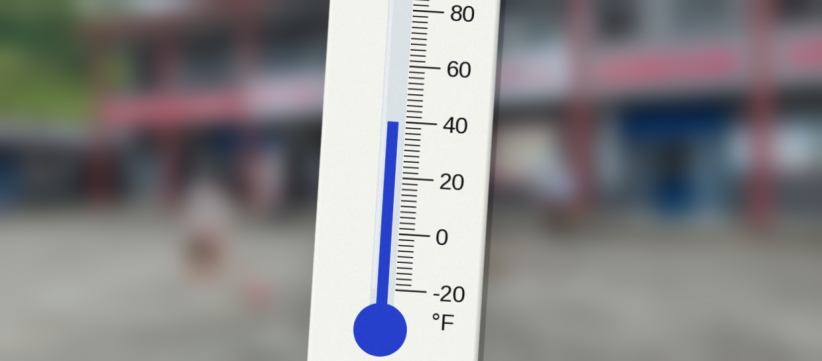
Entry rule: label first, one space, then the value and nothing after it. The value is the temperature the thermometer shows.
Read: 40 °F
